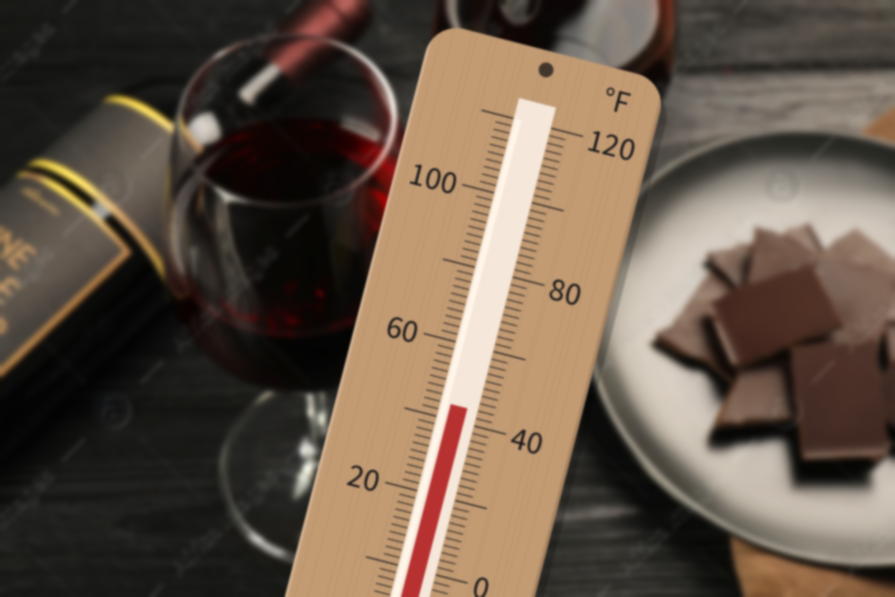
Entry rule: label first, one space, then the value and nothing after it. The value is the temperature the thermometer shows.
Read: 44 °F
